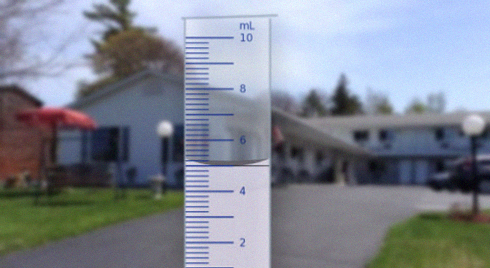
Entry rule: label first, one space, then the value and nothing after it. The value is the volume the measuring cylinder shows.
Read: 5 mL
